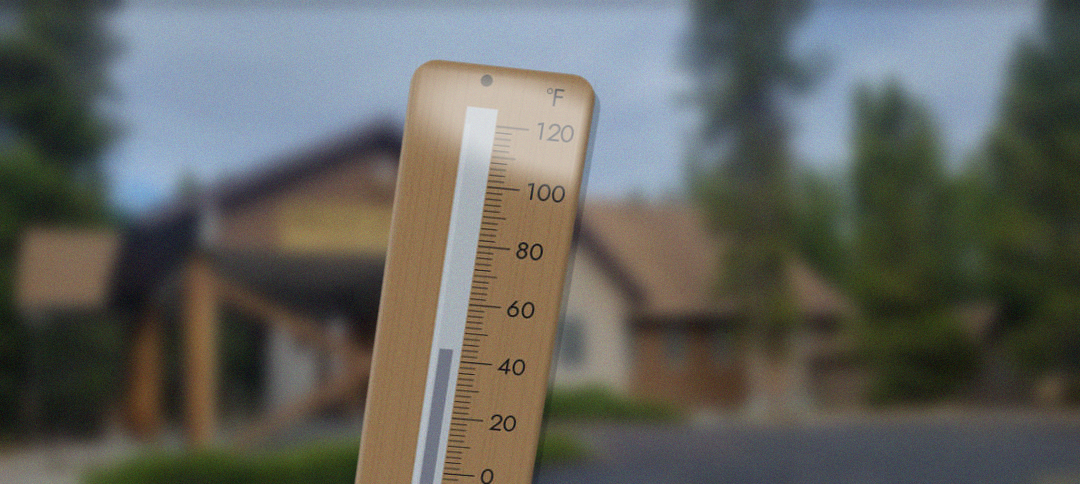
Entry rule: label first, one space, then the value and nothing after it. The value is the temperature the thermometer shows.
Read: 44 °F
